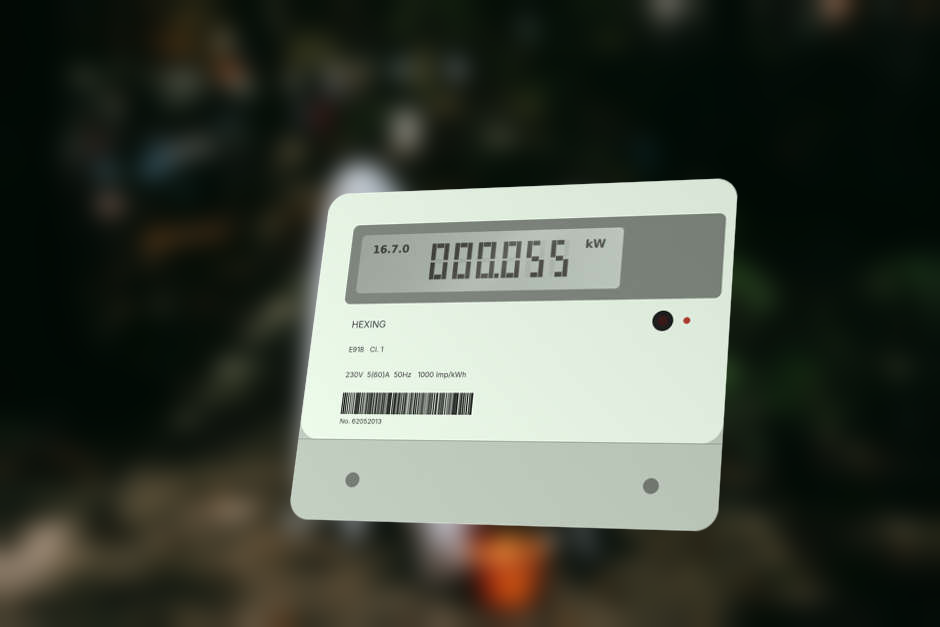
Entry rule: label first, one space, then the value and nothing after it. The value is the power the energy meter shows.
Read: 0.055 kW
